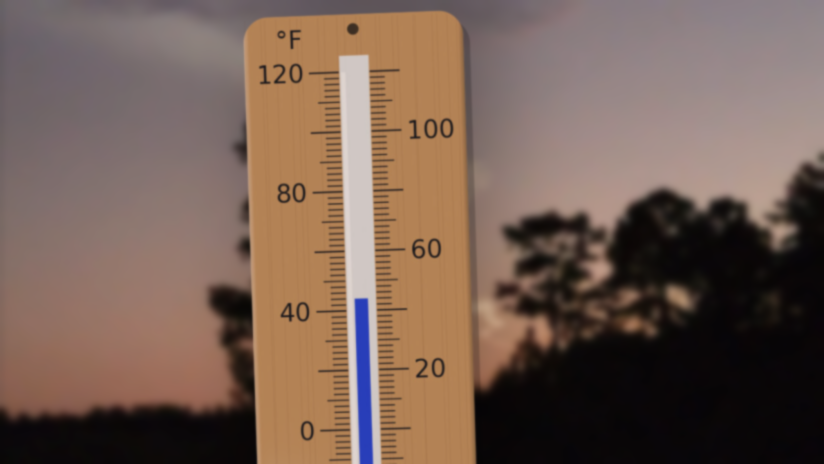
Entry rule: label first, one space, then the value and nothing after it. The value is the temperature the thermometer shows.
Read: 44 °F
